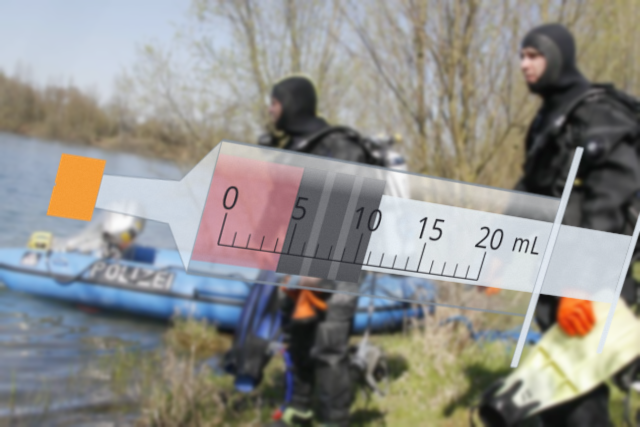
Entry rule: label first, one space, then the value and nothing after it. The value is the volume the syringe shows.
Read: 4.5 mL
